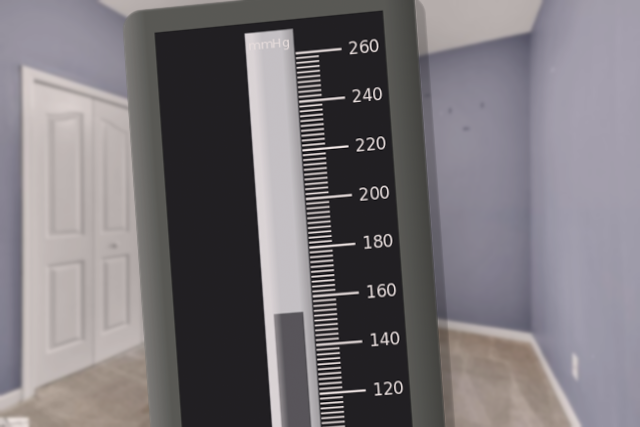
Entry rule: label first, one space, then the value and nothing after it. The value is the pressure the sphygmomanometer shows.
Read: 154 mmHg
